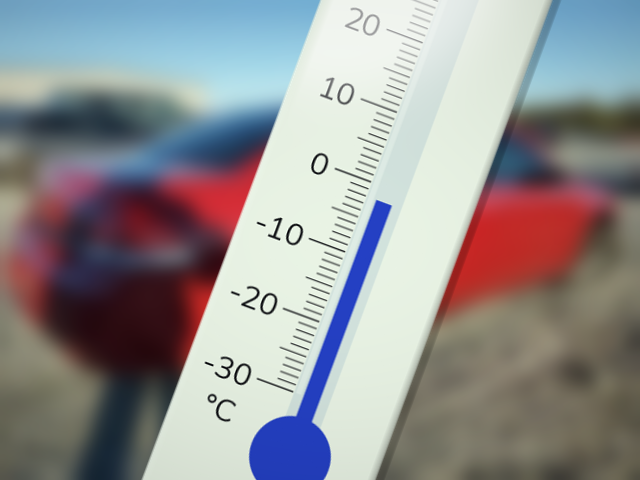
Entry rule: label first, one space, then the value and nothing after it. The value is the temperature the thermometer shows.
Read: -2 °C
